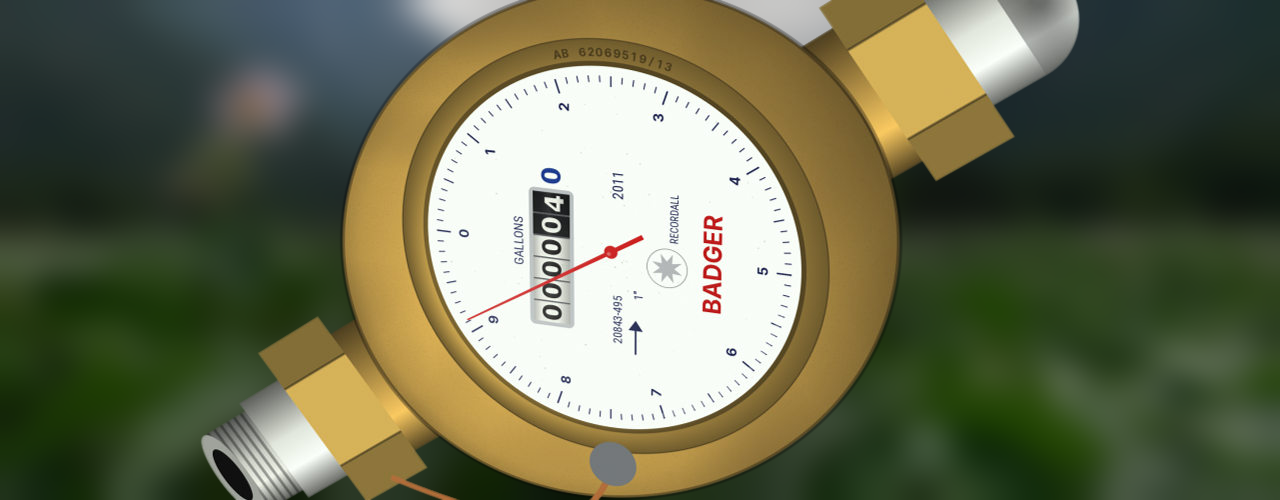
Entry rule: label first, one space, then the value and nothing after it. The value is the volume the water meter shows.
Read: 39.1 gal
